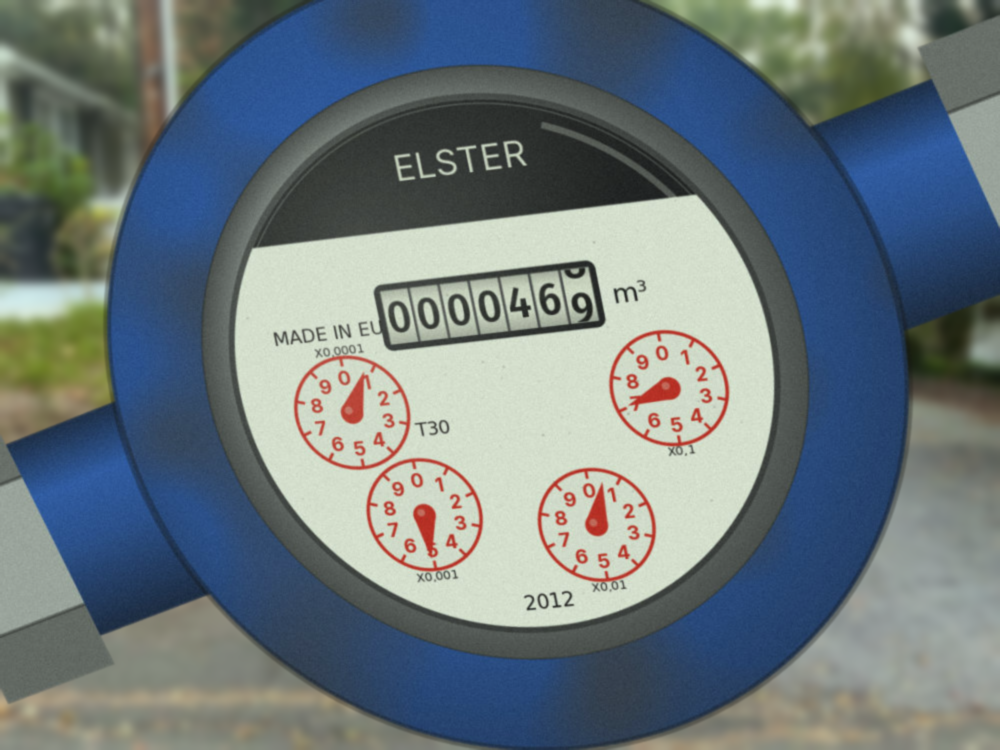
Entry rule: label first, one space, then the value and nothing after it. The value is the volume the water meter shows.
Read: 468.7050 m³
